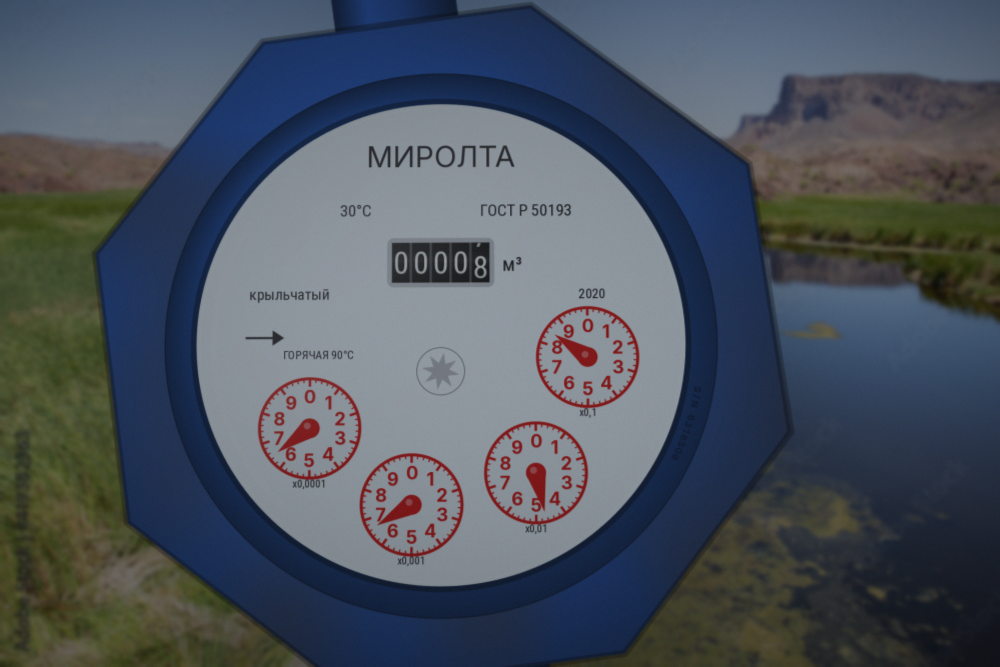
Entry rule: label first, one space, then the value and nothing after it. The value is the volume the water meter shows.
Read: 7.8466 m³
